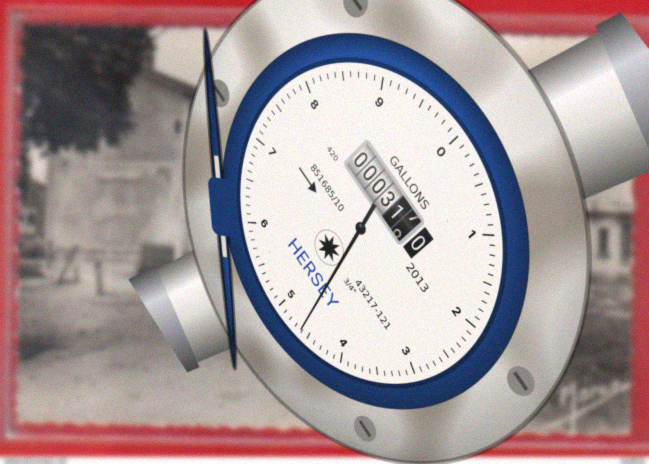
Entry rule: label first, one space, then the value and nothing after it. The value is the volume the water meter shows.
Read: 3174.6 gal
